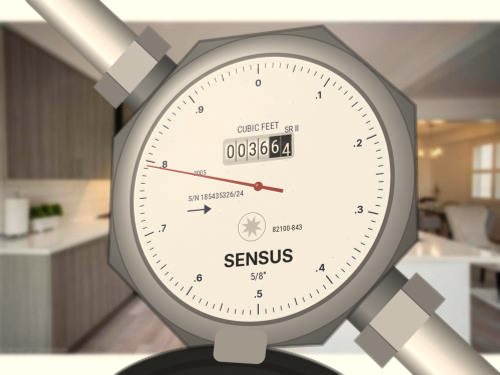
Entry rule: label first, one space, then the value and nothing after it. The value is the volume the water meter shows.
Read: 3663.79 ft³
